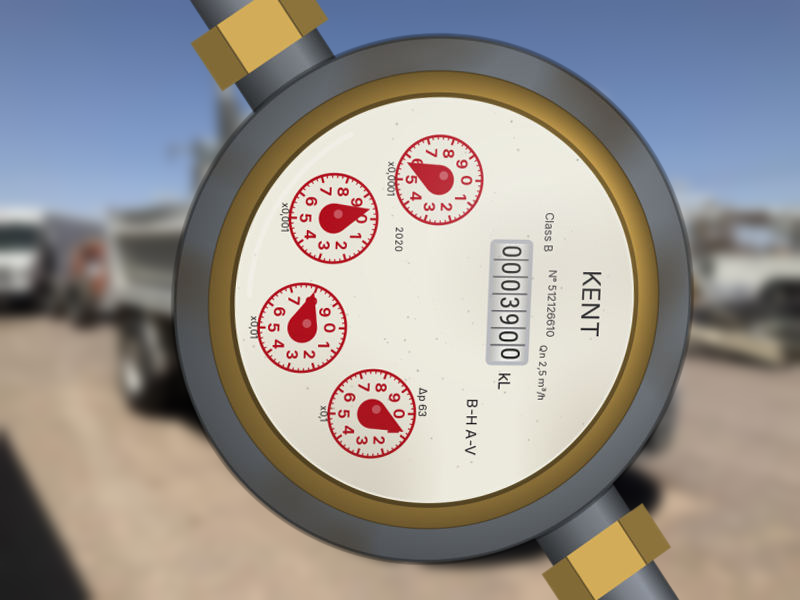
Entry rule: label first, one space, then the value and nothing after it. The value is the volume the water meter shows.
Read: 3900.0795 kL
